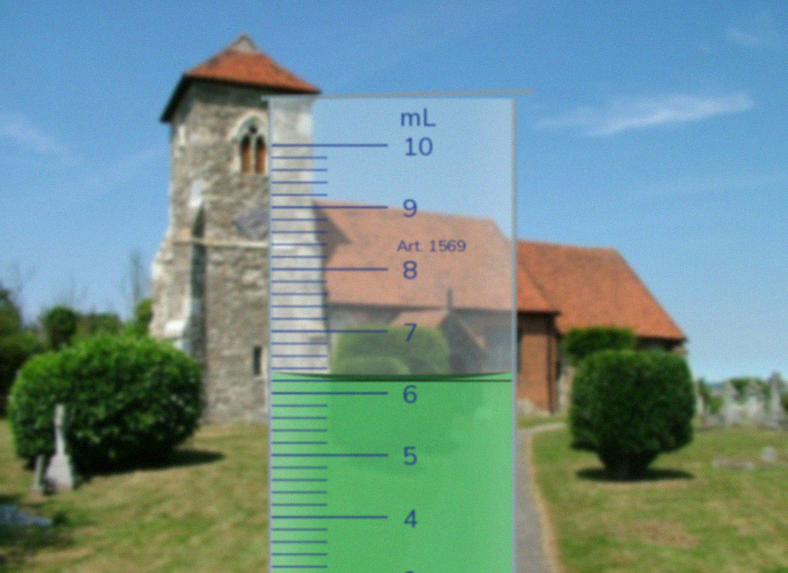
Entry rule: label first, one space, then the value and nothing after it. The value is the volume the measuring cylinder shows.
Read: 6.2 mL
